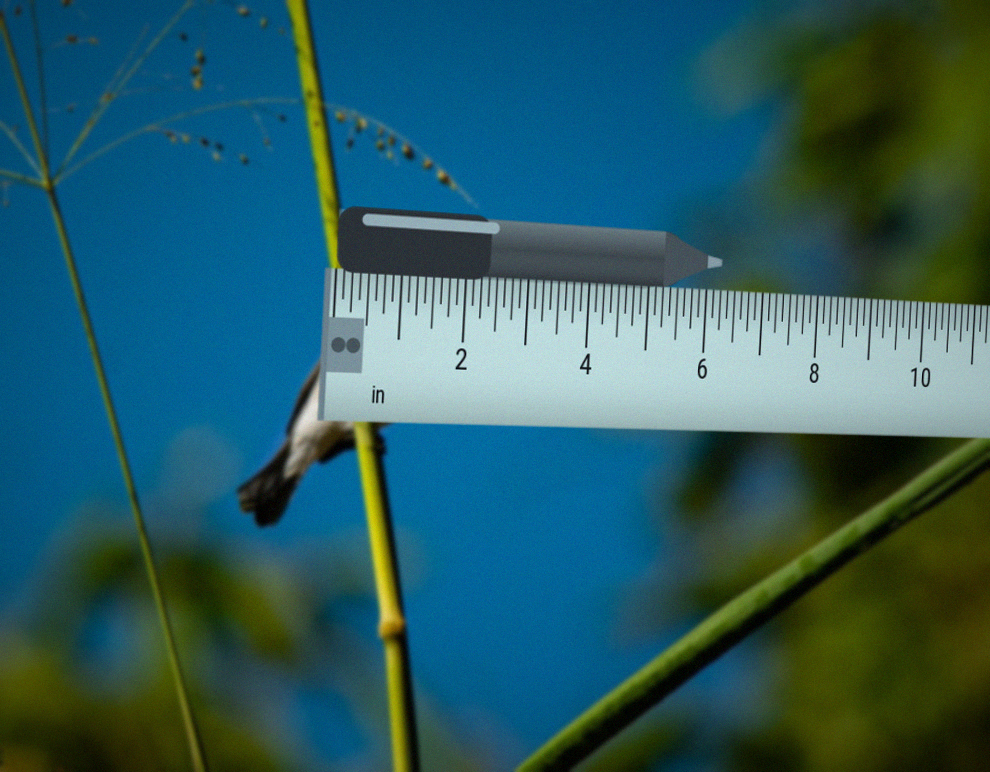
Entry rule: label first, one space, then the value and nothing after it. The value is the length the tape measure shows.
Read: 6.25 in
